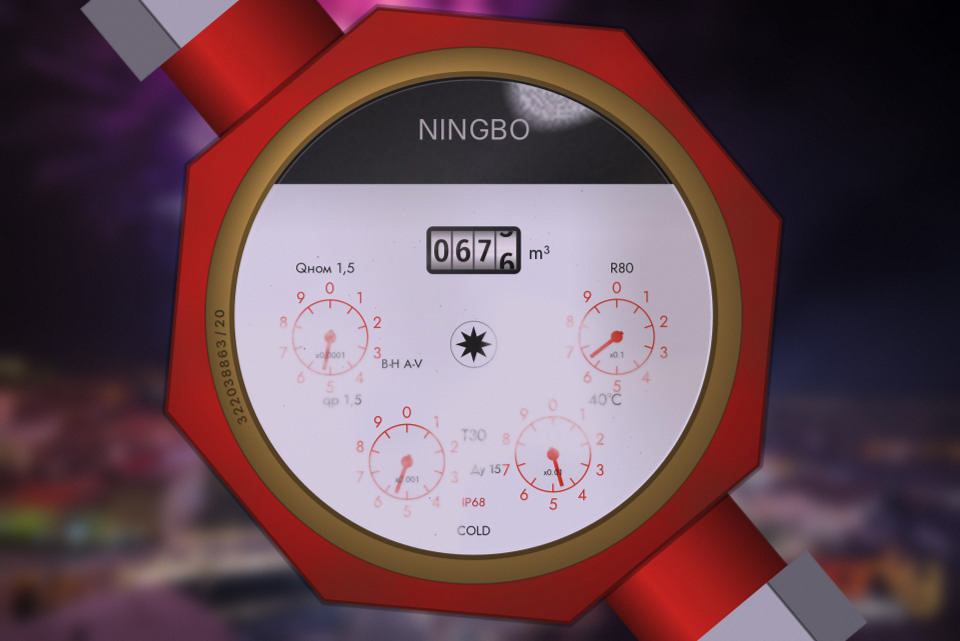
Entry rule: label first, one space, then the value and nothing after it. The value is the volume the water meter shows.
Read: 675.6455 m³
